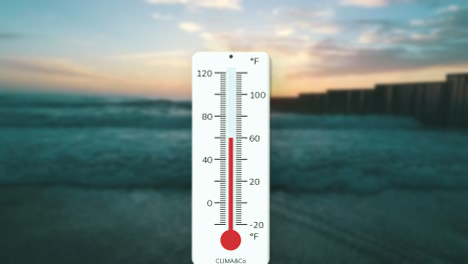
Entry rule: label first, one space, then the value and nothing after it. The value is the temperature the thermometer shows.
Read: 60 °F
